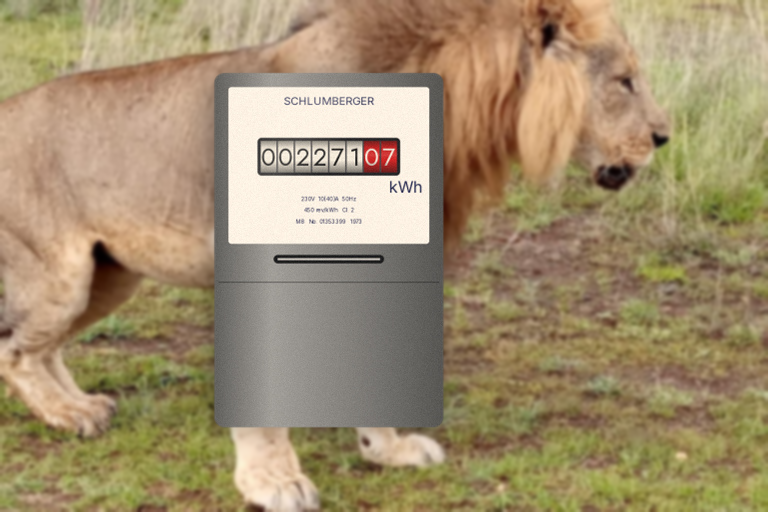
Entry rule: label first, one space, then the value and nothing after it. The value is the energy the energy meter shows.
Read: 2271.07 kWh
